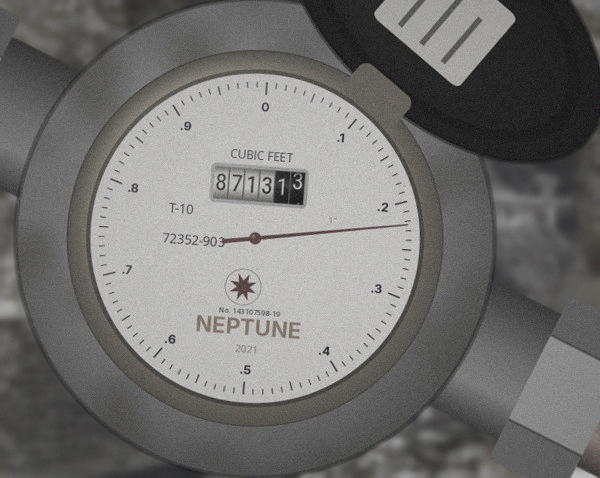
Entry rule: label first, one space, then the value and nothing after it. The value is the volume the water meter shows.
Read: 871313.22 ft³
